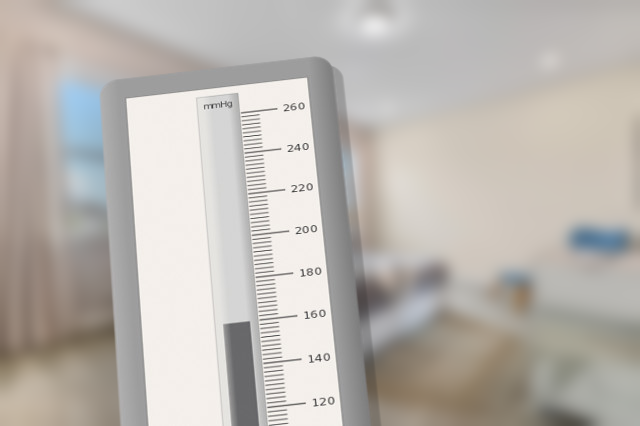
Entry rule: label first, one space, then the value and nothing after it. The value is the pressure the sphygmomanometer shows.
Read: 160 mmHg
